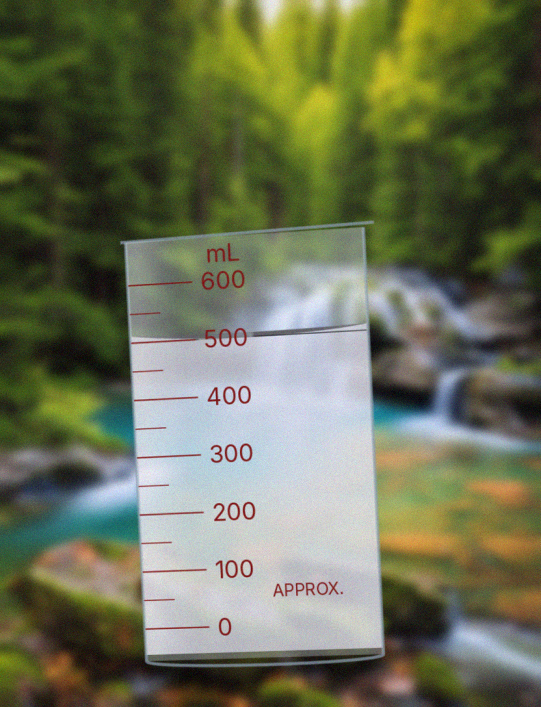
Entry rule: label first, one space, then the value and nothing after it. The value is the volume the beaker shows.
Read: 500 mL
